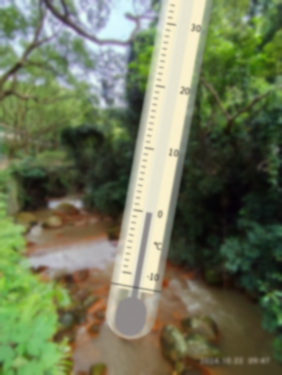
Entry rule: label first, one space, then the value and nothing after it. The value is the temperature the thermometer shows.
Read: 0 °C
